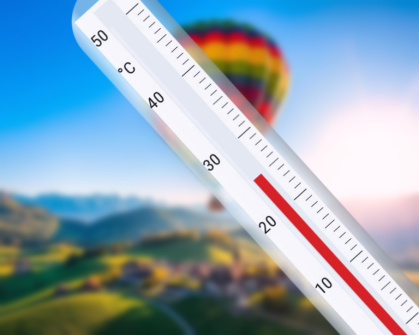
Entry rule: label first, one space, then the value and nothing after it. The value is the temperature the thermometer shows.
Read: 25 °C
